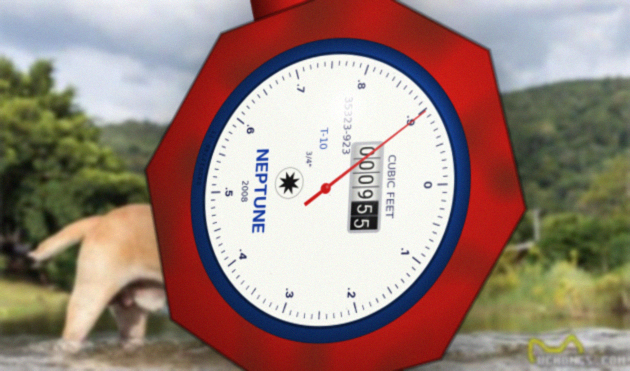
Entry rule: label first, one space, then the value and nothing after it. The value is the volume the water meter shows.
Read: 954.90 ft³
